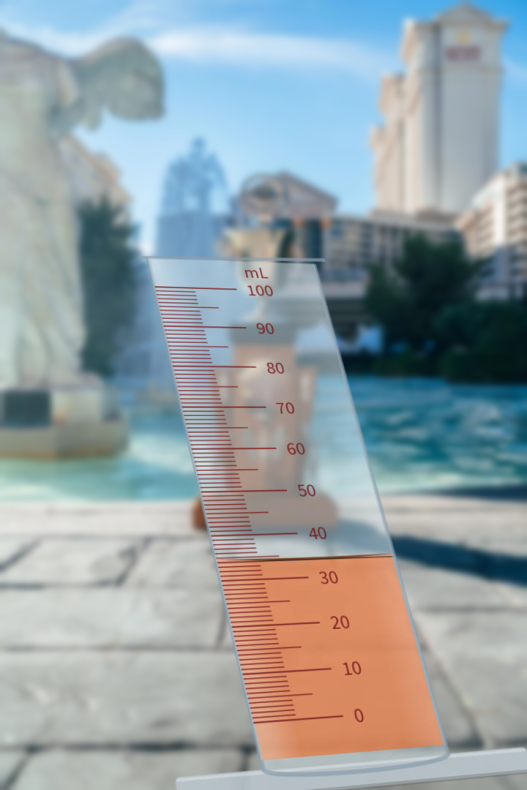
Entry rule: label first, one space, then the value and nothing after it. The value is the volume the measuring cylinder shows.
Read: 34 mL
